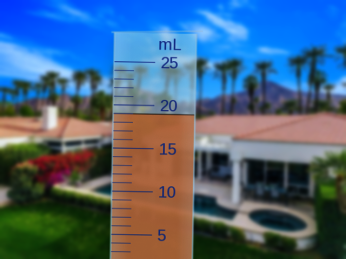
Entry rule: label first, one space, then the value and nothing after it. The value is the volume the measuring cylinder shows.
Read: 19 mL
